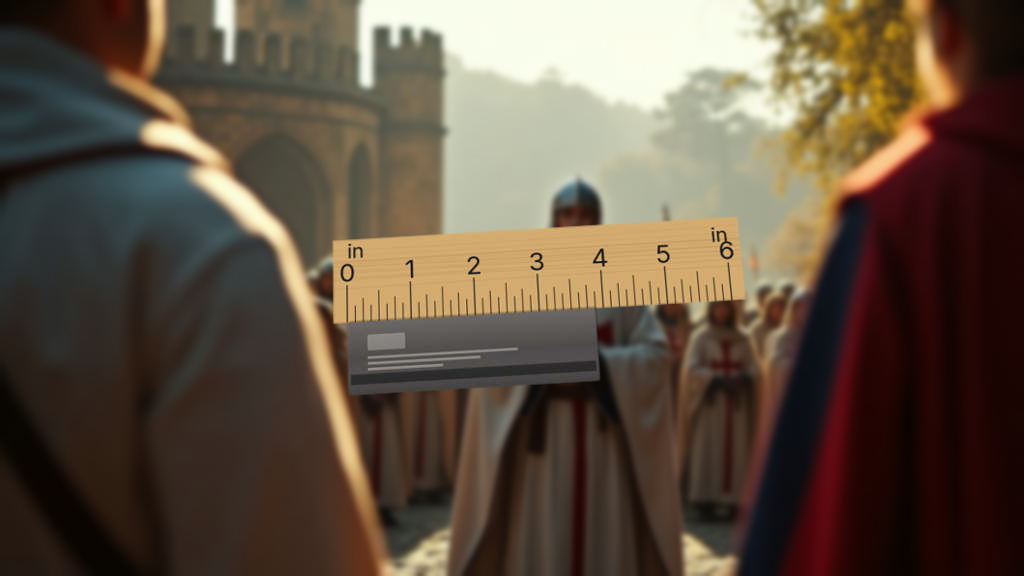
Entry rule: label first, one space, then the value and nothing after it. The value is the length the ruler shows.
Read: 3.875 in
